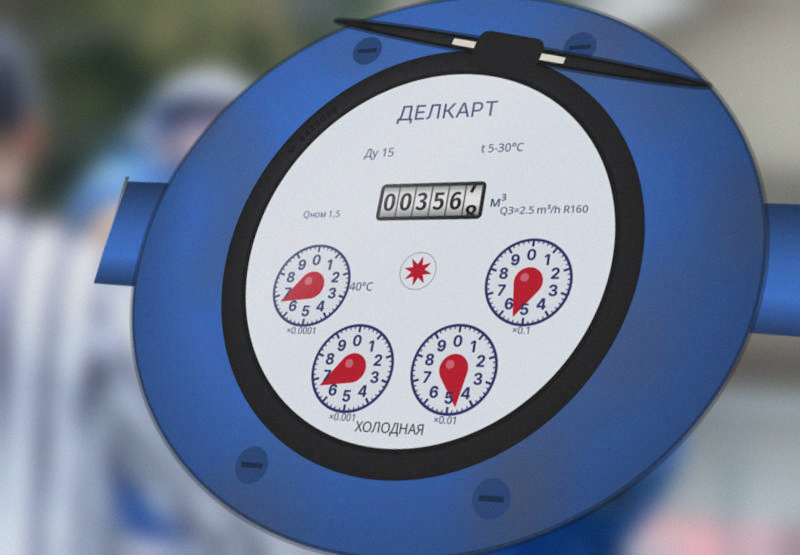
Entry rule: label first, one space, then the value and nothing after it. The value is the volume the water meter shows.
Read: 3567.5466 m³
